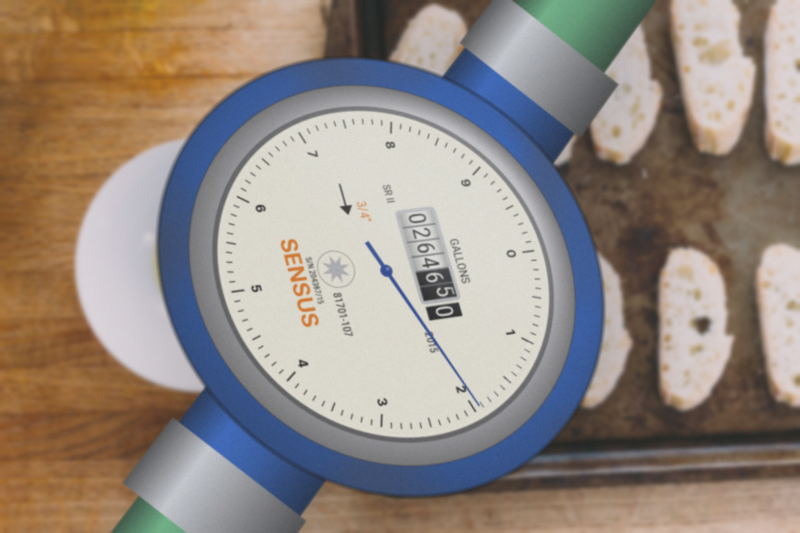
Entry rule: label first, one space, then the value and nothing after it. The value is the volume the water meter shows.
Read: 264651.9 gal
